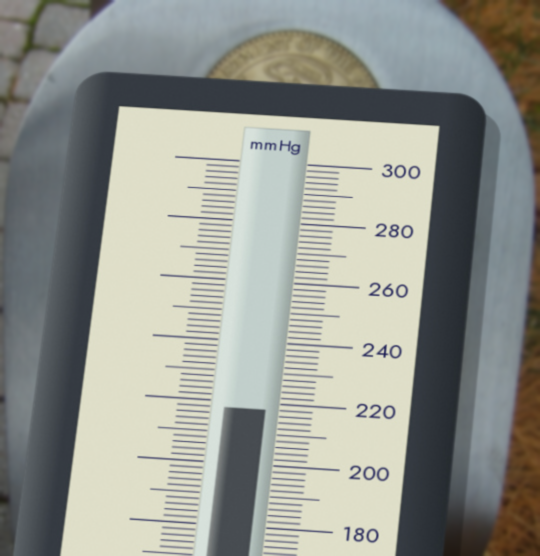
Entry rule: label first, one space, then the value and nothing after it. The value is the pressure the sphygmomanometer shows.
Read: 218 mmHg
